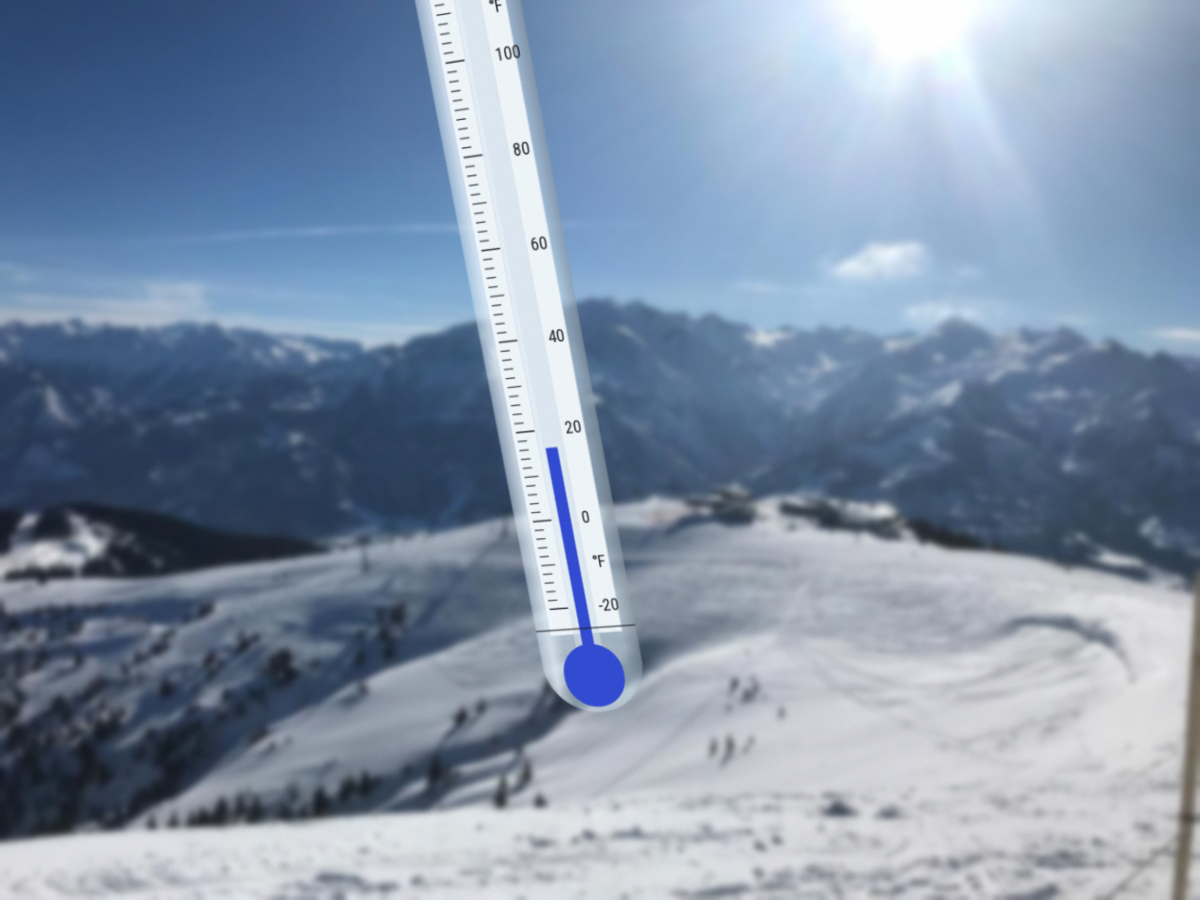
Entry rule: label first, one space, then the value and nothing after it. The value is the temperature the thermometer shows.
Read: 16 °F
